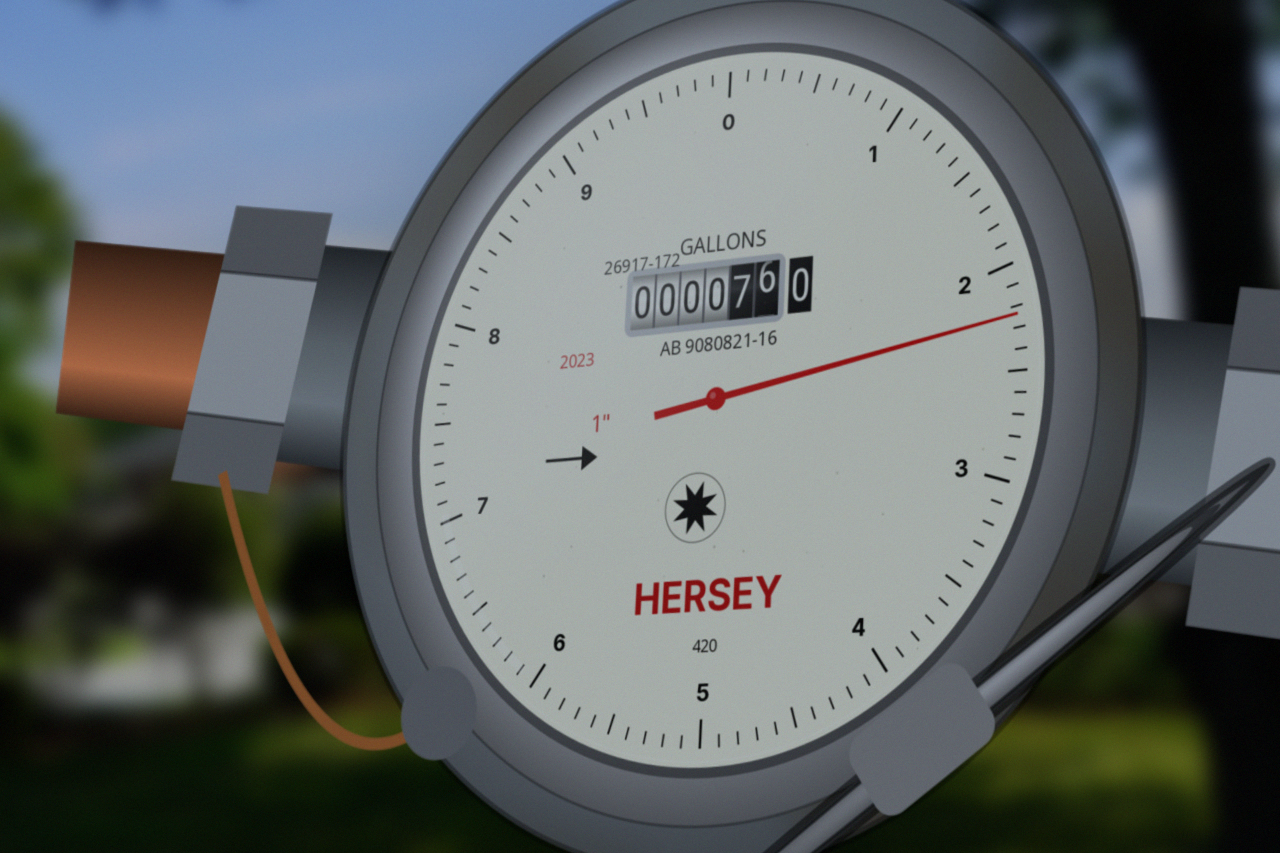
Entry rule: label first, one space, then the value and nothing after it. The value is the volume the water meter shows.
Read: 762.2 gal
